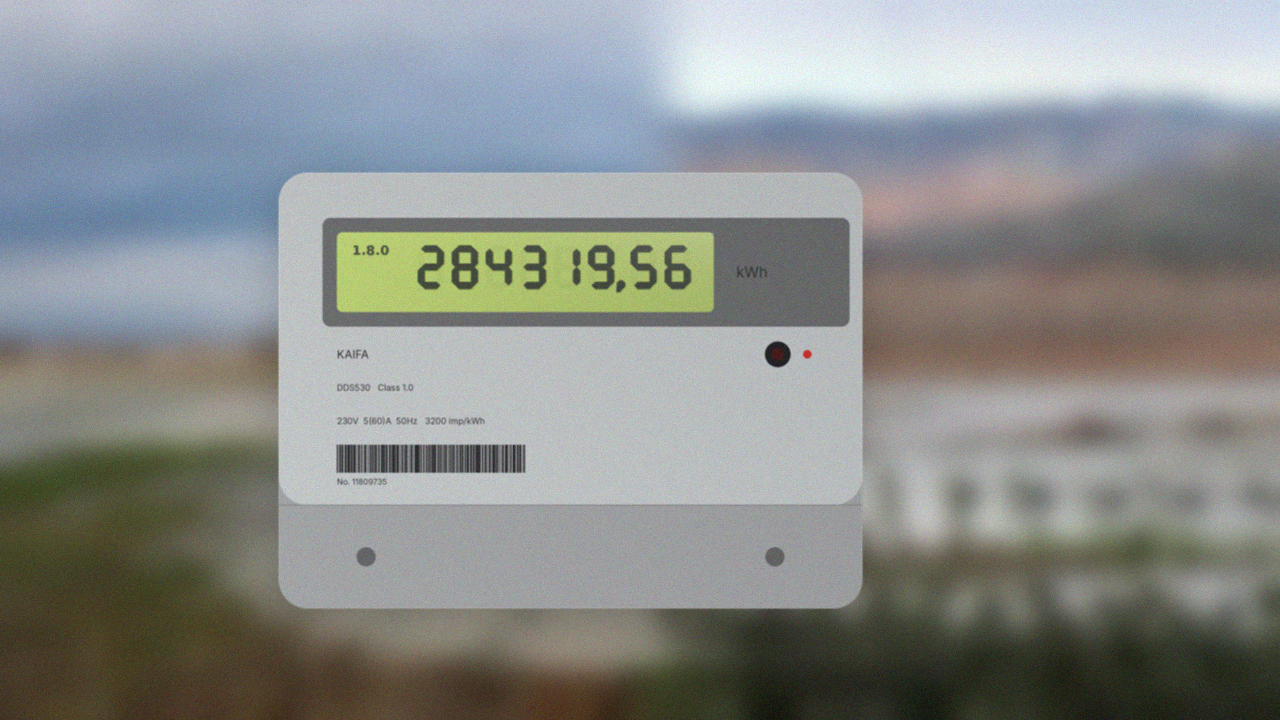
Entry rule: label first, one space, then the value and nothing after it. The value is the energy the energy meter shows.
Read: 284319.56 kWh
